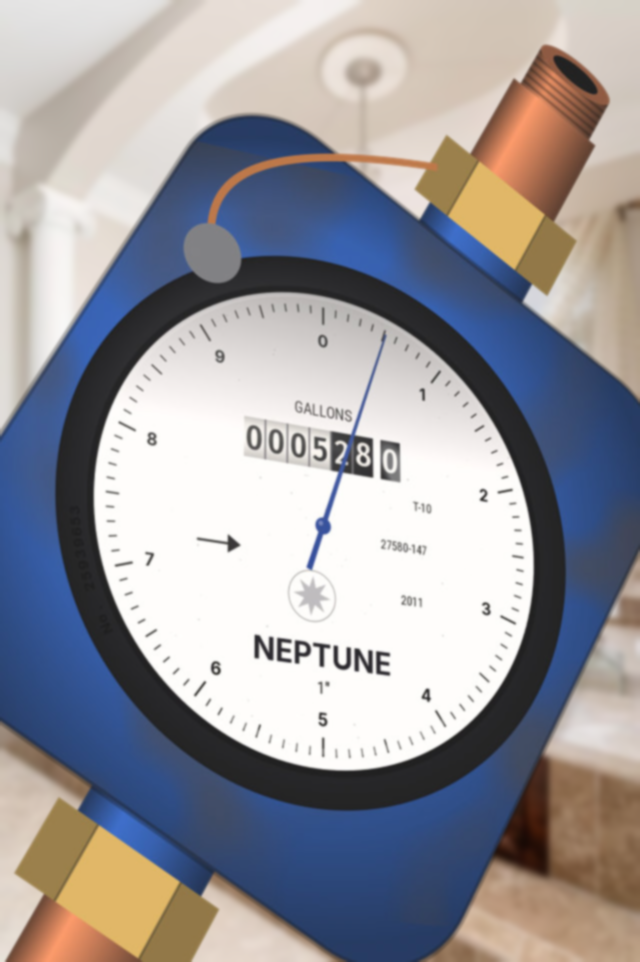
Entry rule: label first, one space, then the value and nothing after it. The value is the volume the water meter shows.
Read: 5280.5 gal
